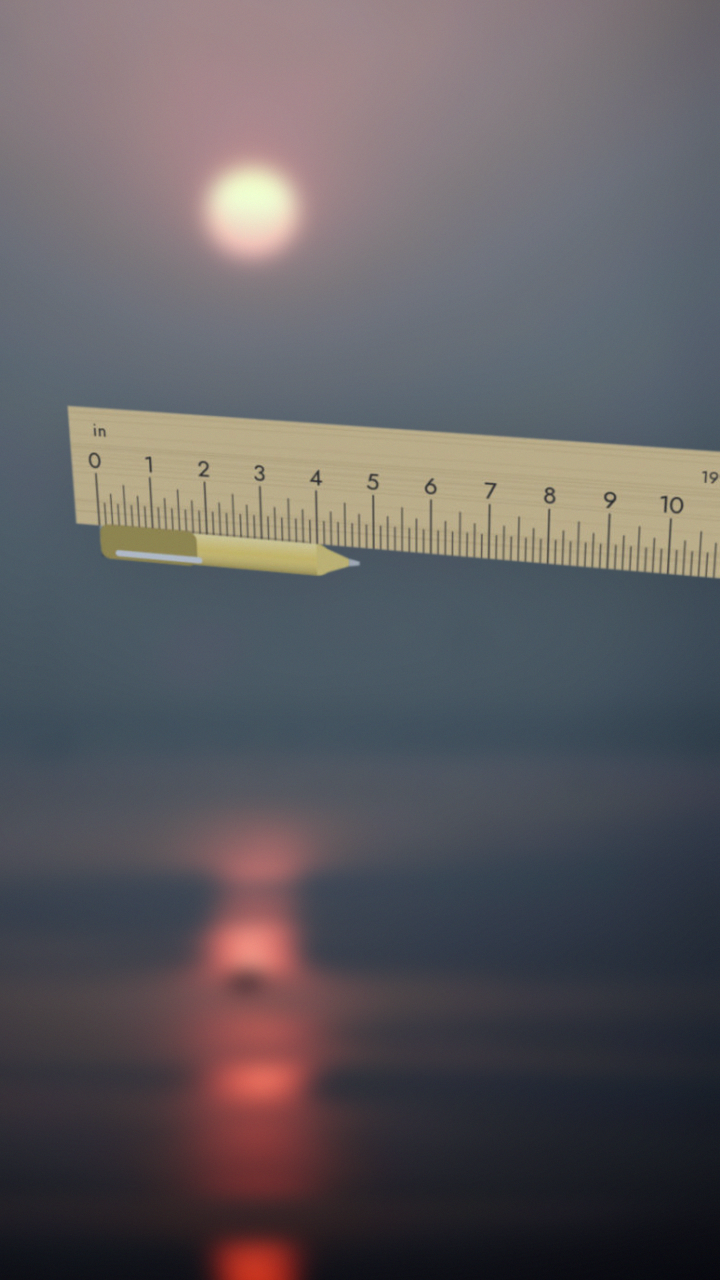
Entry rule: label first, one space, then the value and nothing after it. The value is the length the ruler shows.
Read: 4.75 in
